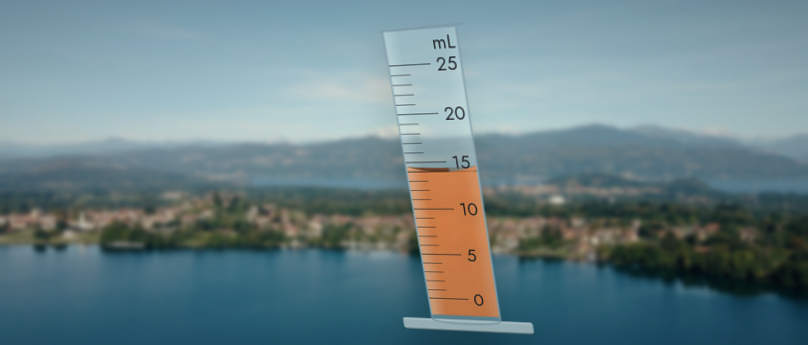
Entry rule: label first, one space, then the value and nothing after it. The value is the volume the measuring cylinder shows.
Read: 14 mL
